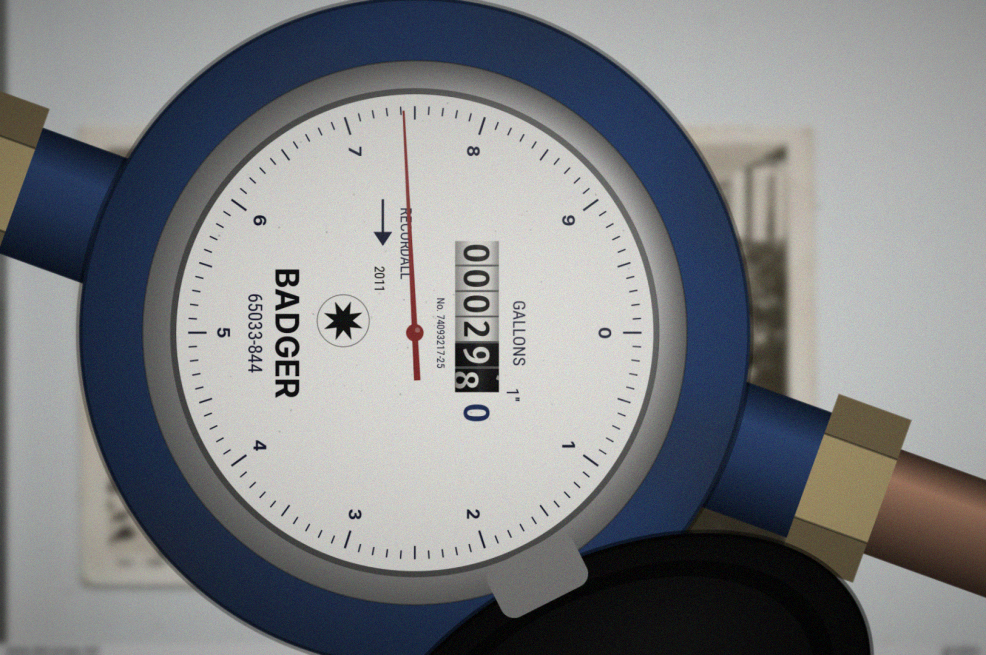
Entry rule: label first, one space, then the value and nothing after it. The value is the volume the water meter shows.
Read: 2977.4 gal
